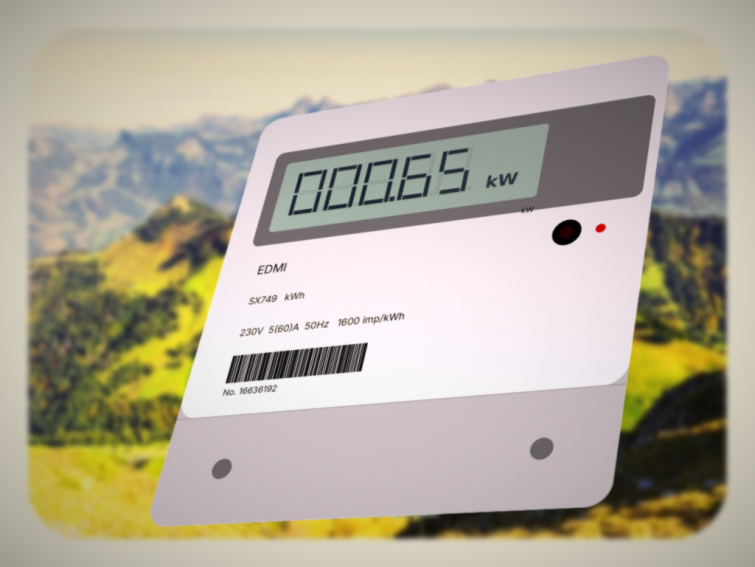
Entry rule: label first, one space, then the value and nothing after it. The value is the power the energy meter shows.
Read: 0.65 kW
